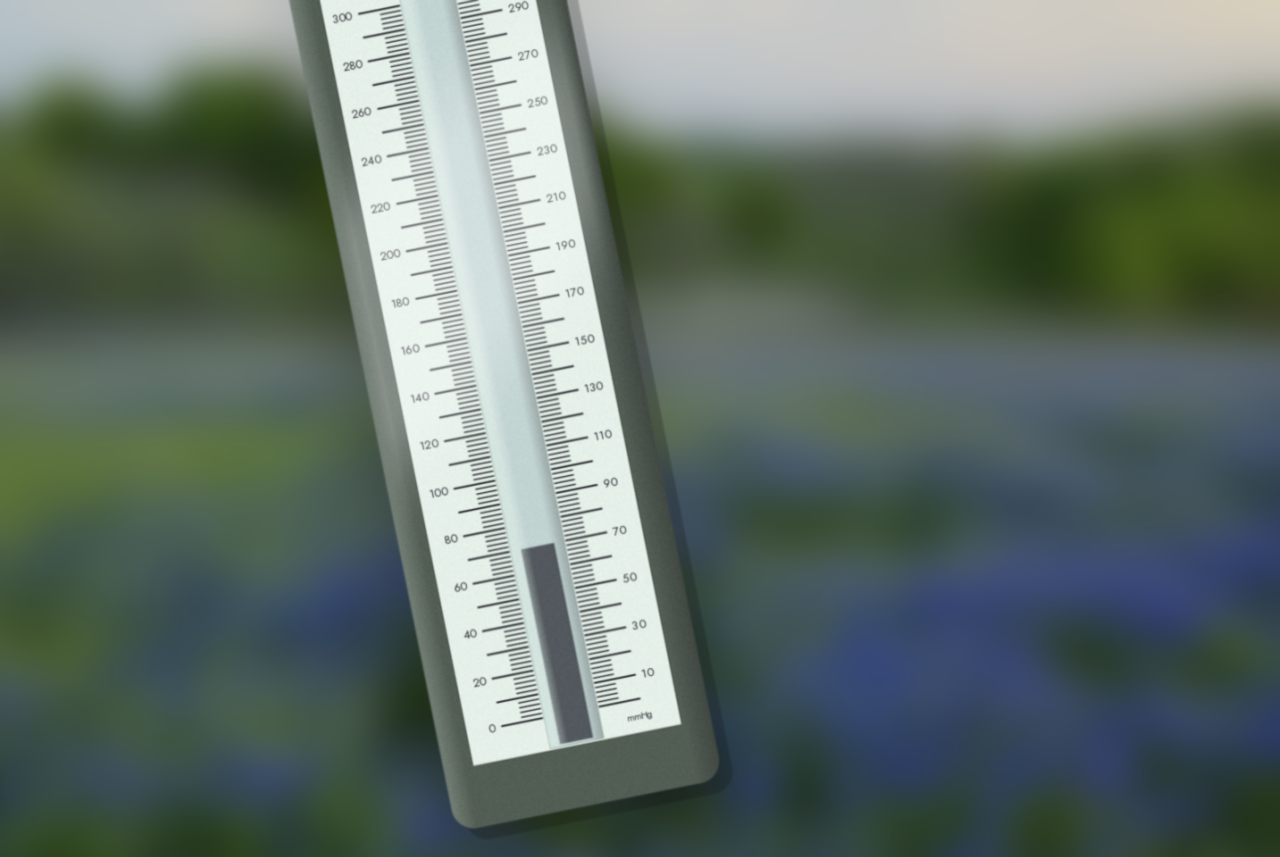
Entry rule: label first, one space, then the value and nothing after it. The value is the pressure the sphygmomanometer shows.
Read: 70 mmHg
